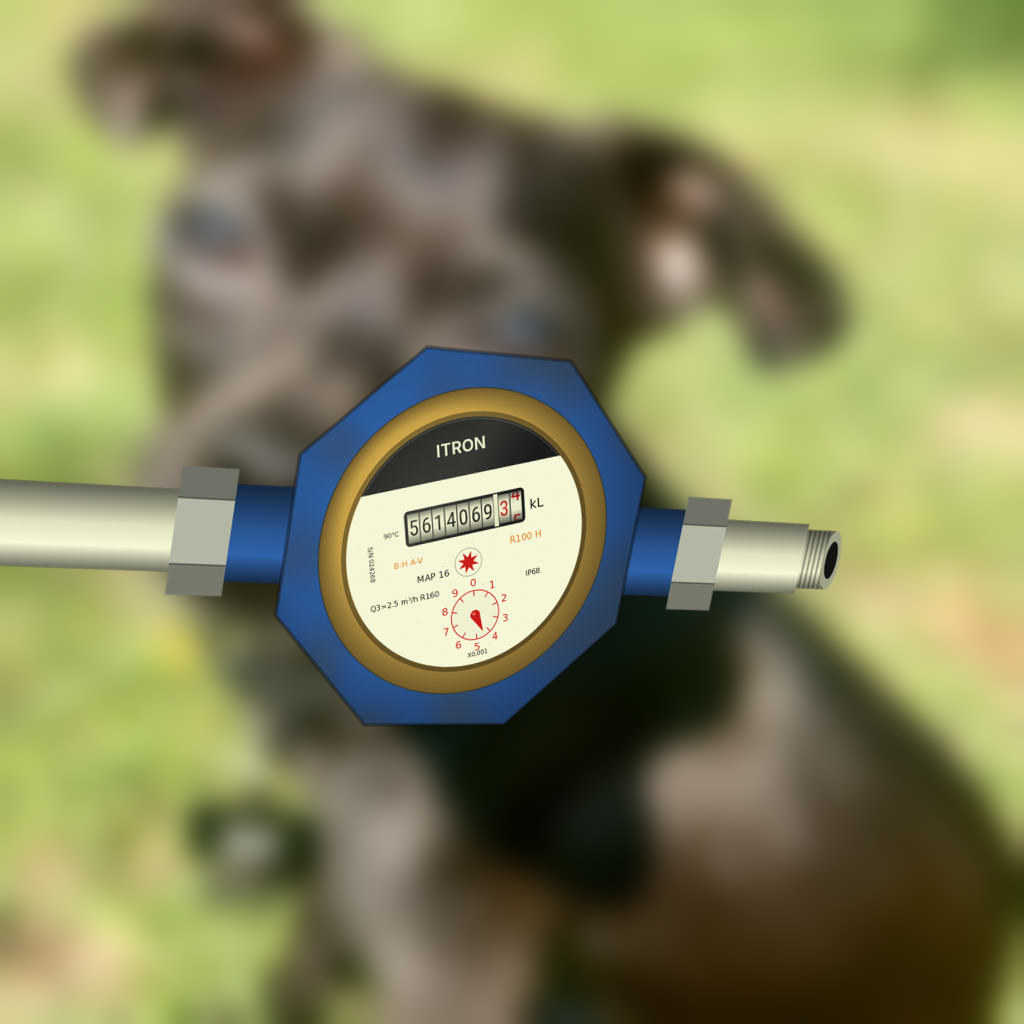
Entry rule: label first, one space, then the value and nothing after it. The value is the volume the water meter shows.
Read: 5614069.344 kL
